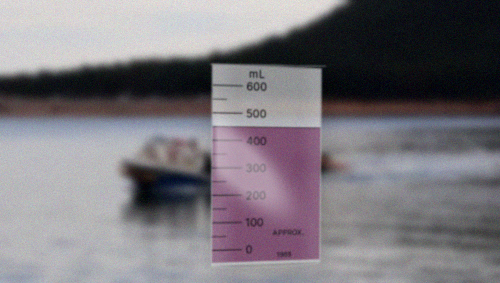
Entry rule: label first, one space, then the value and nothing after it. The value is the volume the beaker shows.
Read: 450 mL
